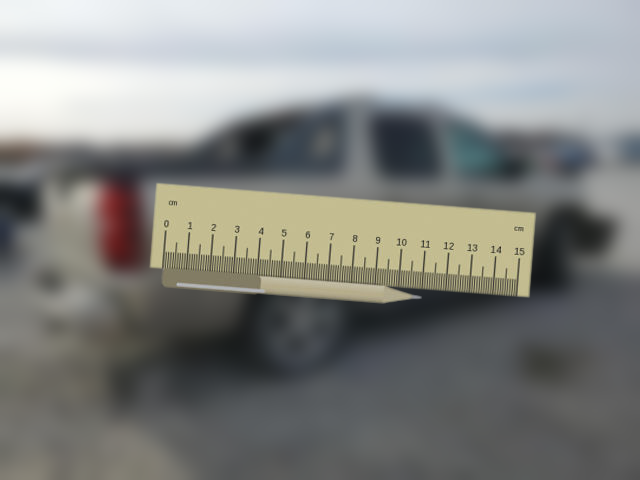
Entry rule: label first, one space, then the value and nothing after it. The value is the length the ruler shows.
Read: 11 cm
